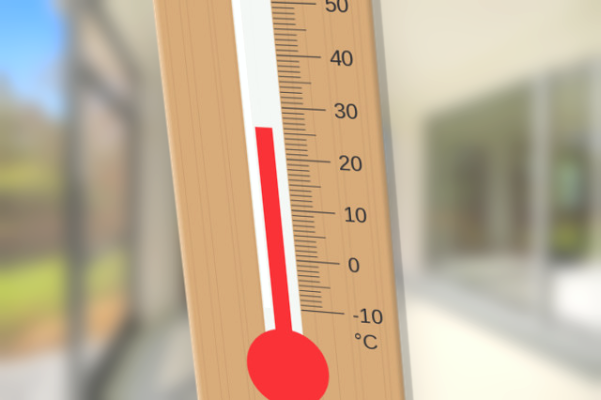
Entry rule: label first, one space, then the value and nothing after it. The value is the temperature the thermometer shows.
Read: 26 °C
